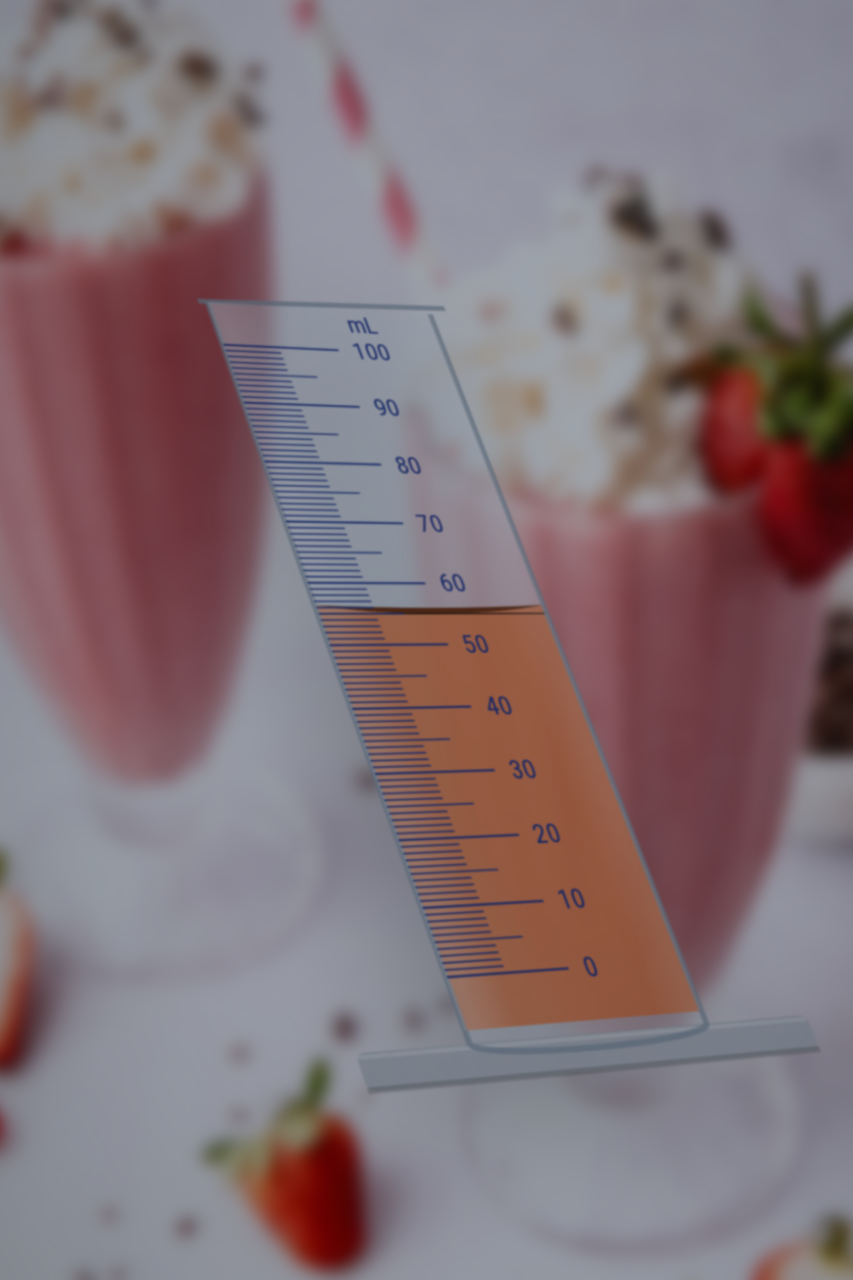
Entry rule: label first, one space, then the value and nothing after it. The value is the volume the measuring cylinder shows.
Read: 55 mL
